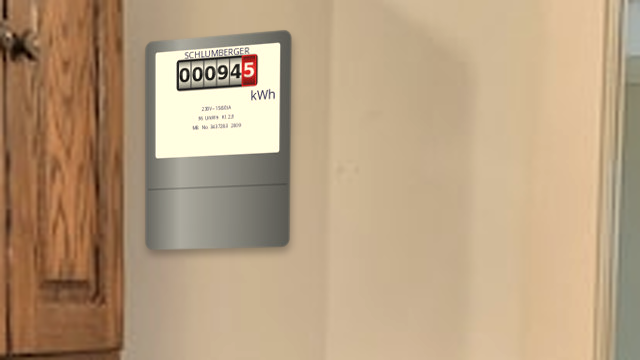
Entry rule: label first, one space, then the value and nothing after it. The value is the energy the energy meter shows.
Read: 94.5 kWh
